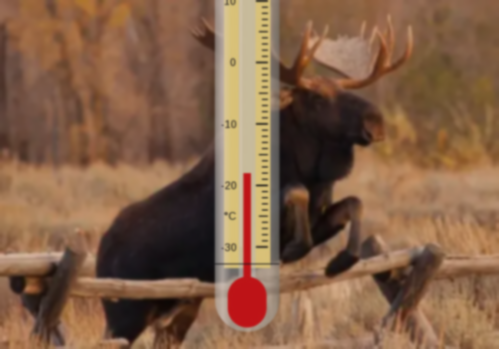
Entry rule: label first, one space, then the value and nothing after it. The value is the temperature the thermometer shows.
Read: -18 °C
